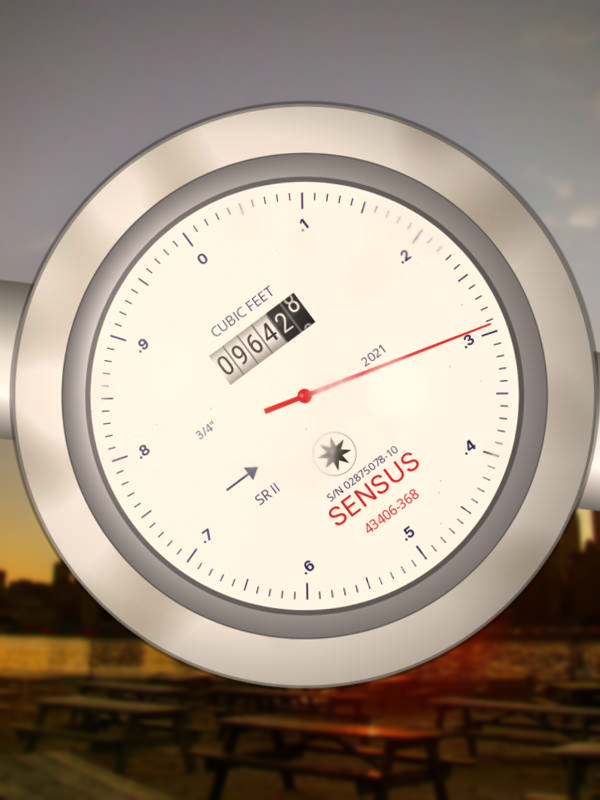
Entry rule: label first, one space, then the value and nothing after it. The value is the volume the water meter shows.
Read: 96428.29 ft³
